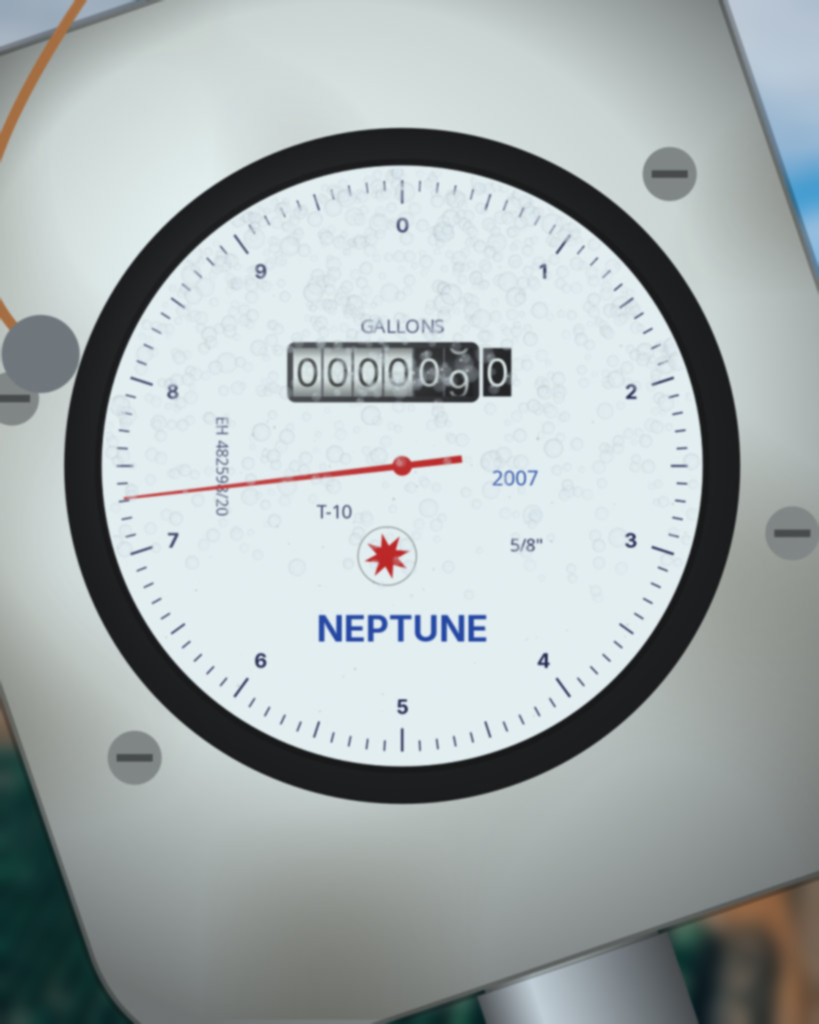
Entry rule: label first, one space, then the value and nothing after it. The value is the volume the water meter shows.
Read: 87.3 gal
